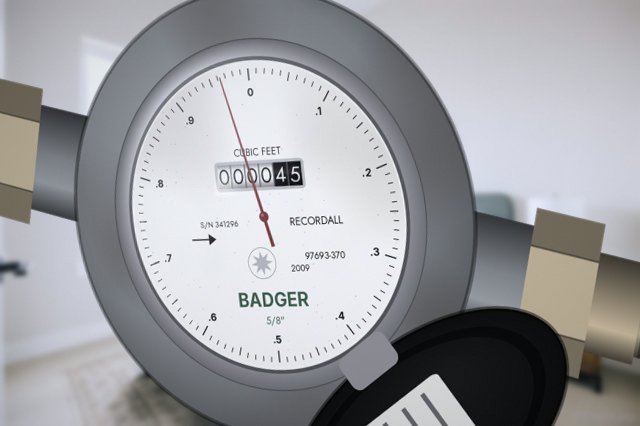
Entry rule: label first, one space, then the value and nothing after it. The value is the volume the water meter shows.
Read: 44.96 ft³
